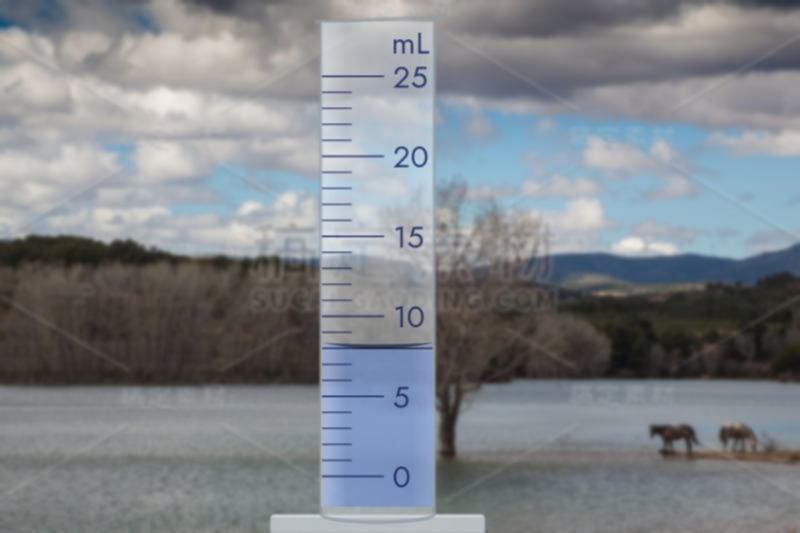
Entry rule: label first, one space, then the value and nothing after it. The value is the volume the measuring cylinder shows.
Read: 8 mL
